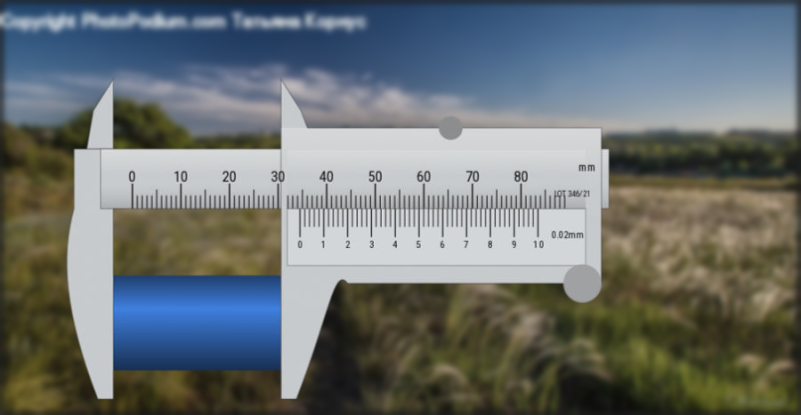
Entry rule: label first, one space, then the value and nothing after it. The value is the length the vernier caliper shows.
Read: 34.5 mm
